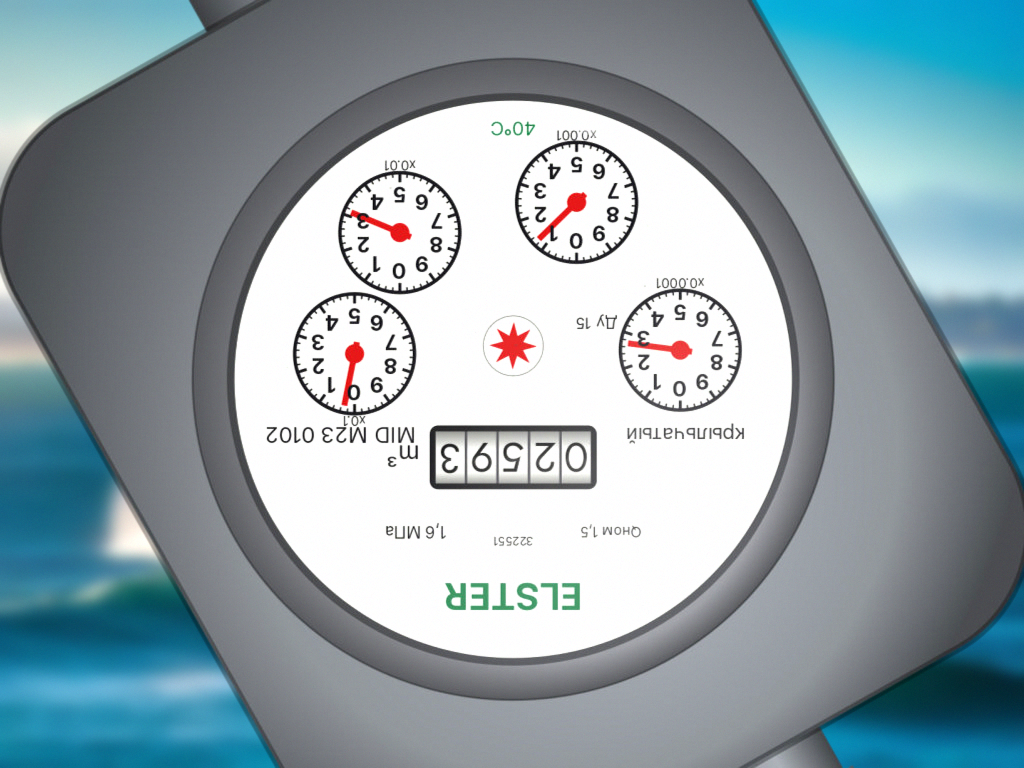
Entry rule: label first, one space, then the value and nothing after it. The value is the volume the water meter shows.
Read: 2593.0312 m³
